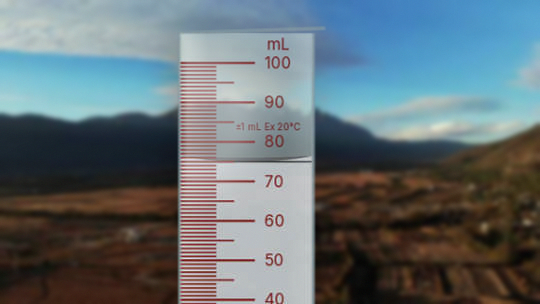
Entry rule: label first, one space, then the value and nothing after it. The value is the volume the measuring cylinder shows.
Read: 75 mL
